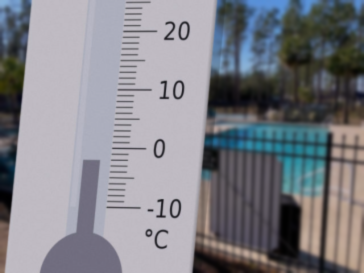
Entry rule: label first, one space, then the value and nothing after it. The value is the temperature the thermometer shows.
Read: -2 °C
